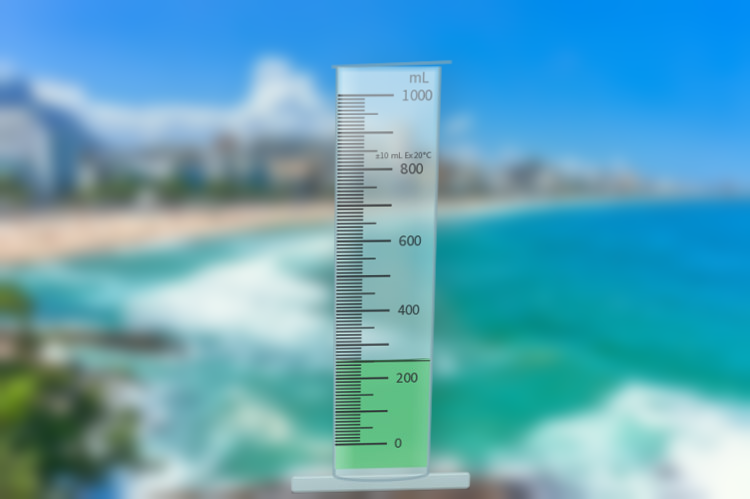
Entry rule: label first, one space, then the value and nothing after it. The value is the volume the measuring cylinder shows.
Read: 250 mL
